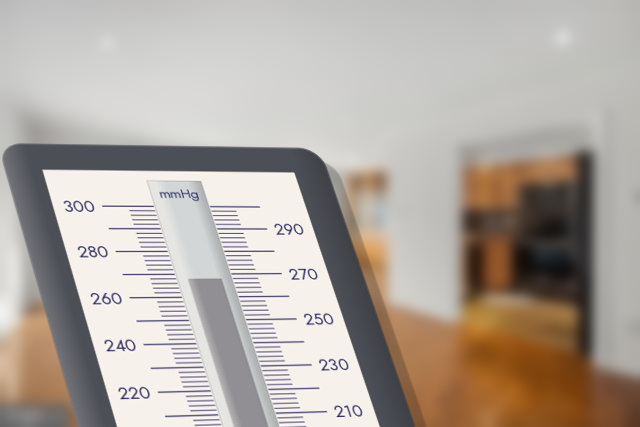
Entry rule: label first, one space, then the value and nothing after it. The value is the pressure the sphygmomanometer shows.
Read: 268 mmHg
